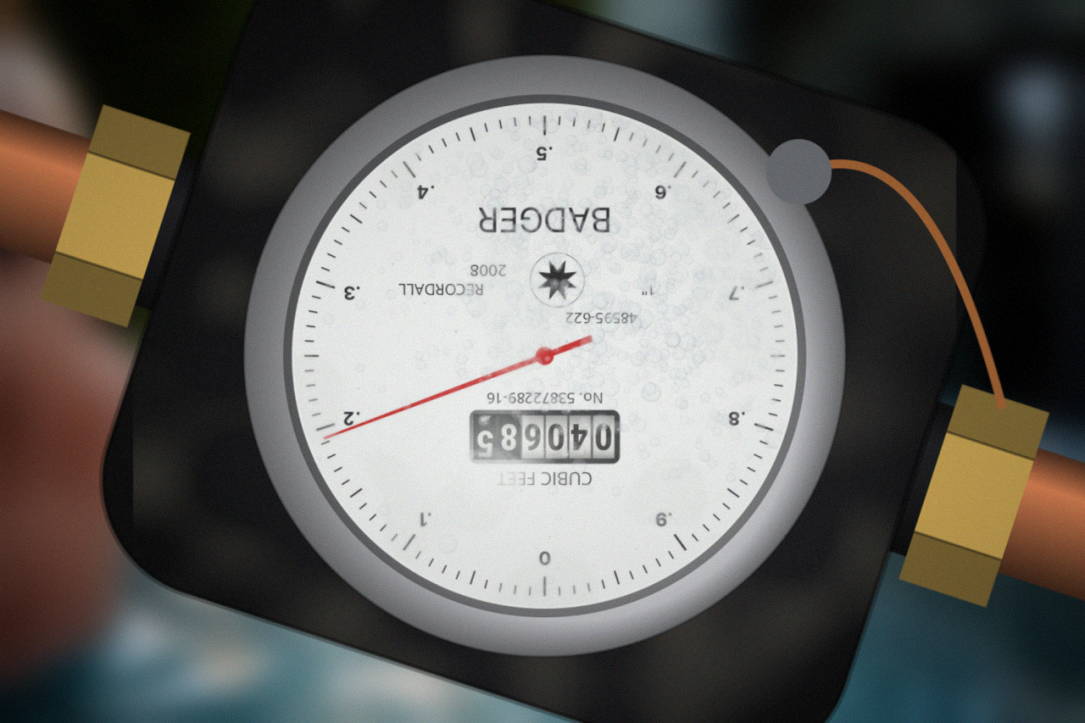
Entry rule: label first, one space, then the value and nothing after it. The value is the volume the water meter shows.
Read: 40685.19 ft³
